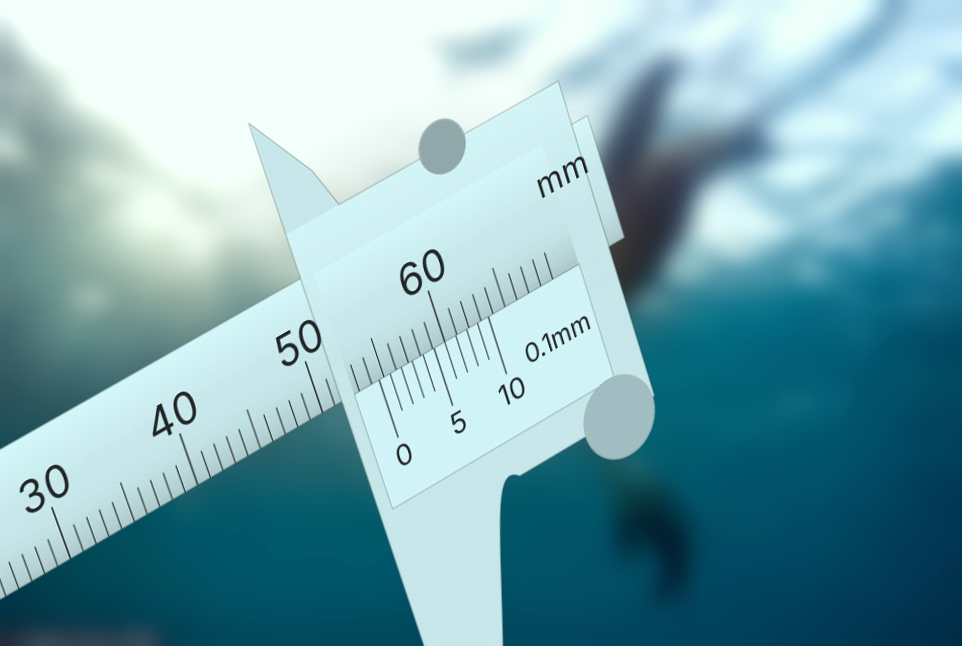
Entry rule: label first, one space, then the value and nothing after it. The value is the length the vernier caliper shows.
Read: 54.6 mm
